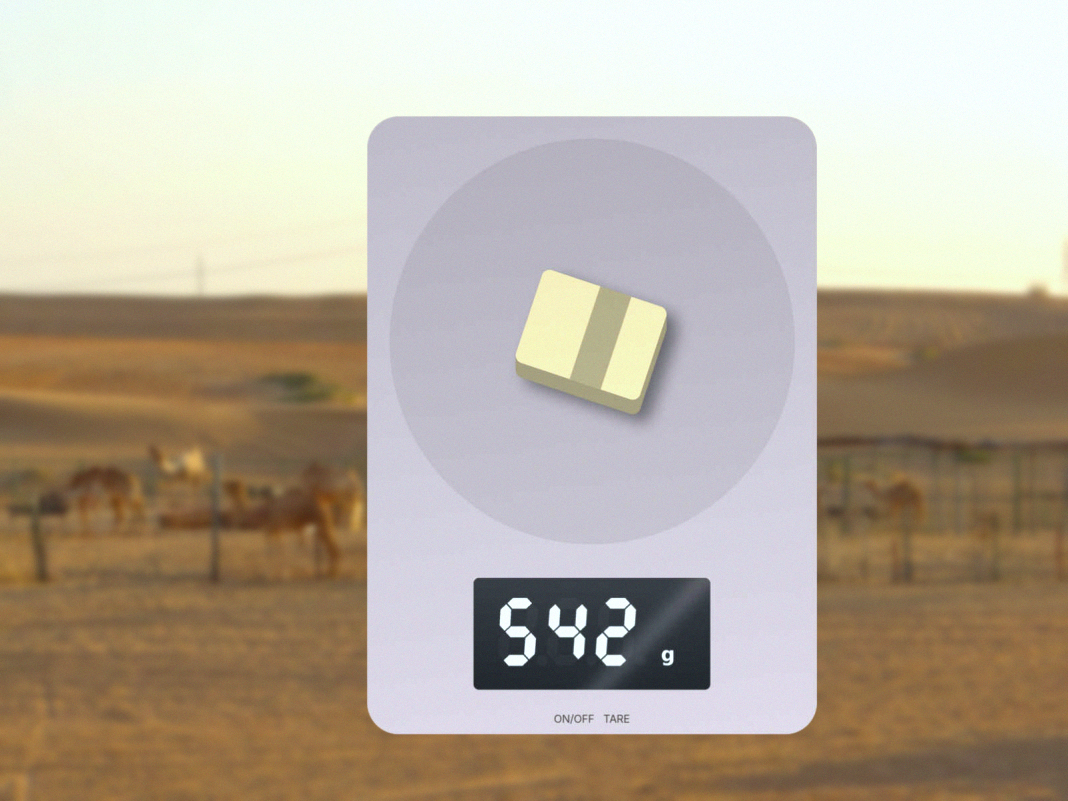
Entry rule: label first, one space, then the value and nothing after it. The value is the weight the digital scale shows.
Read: 542 g
